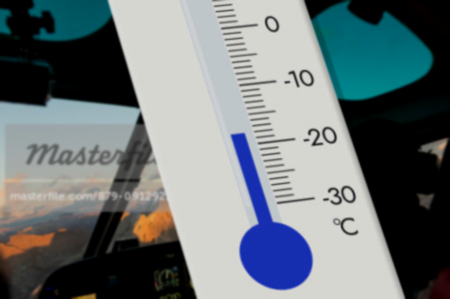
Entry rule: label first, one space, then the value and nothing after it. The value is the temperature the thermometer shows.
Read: -18 °C
